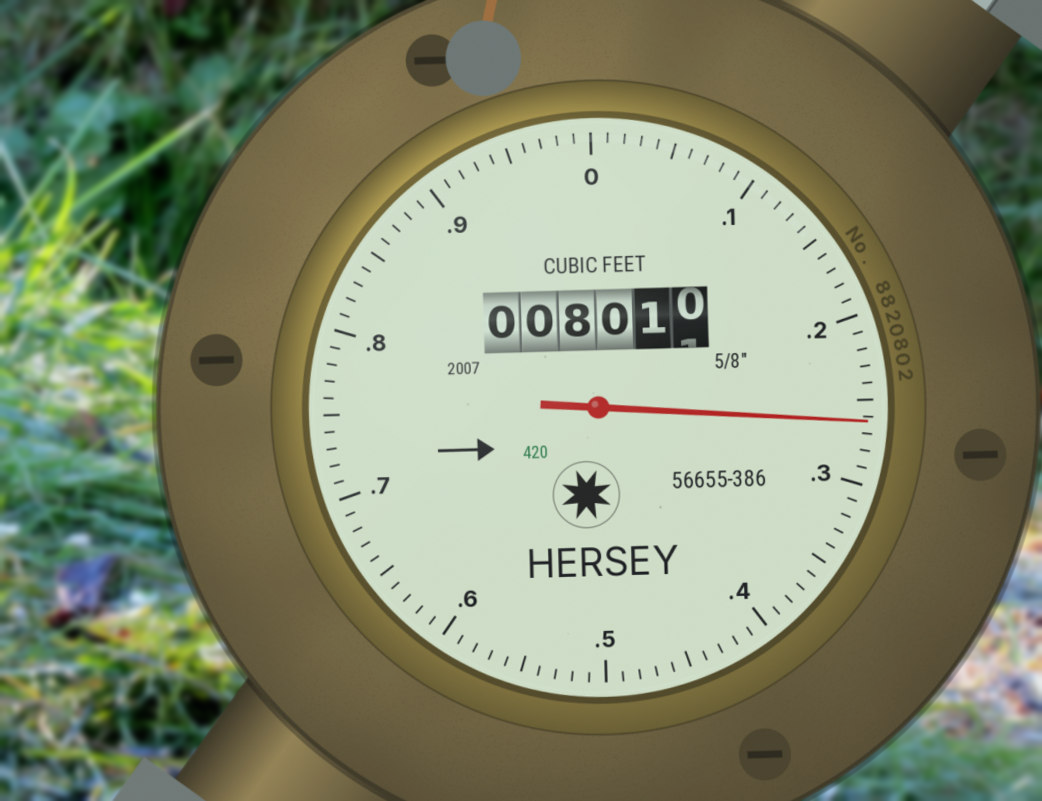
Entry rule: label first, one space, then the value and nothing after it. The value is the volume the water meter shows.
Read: 8010.26 ft³
